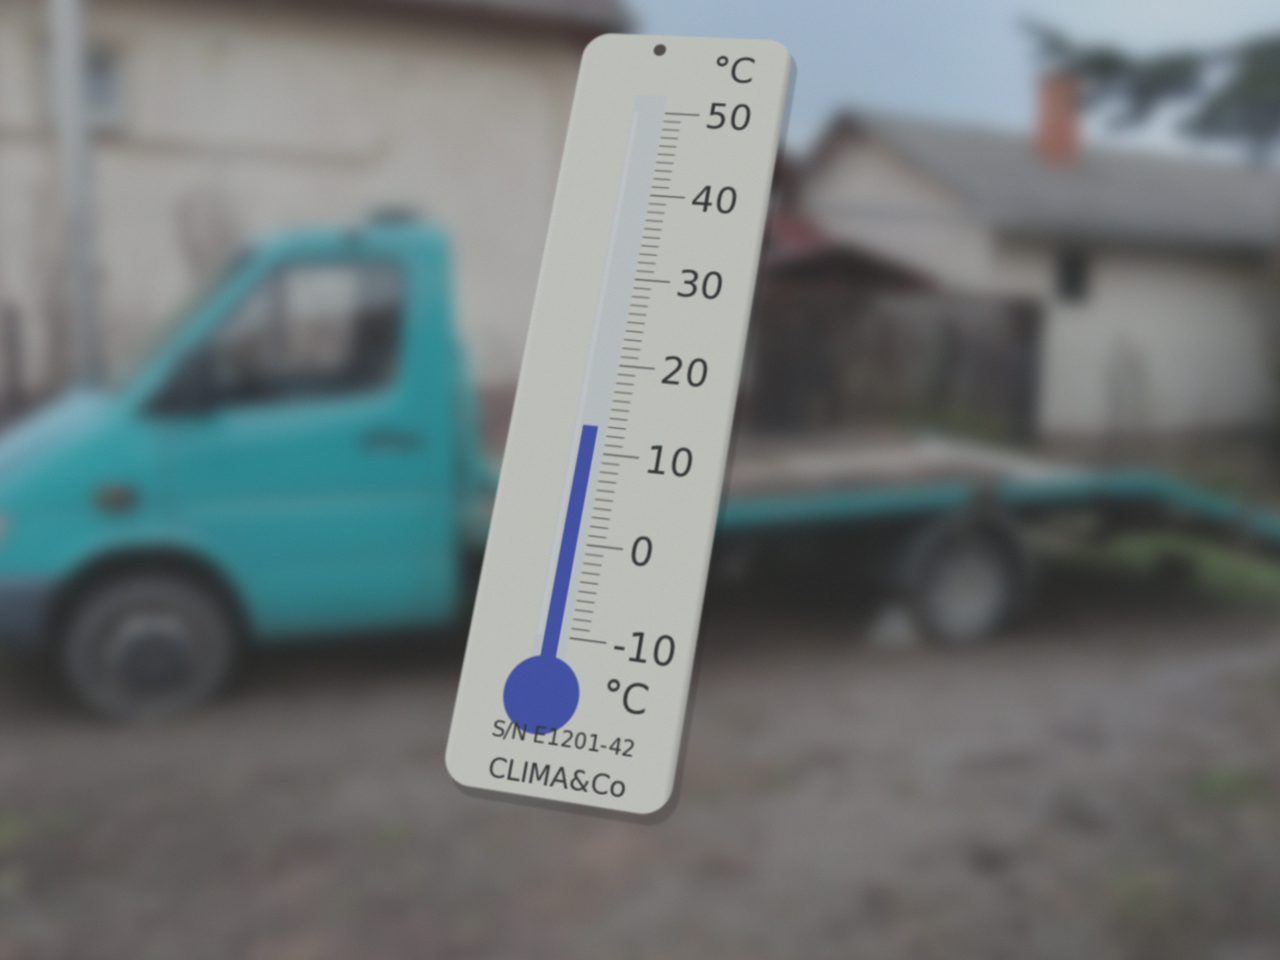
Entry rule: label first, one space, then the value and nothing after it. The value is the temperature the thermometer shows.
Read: 13 °C
